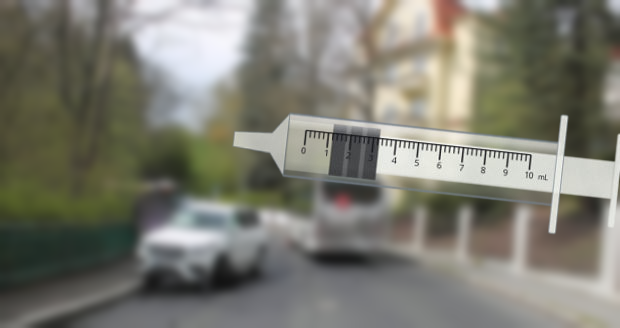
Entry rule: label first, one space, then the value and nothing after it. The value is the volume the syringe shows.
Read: 1.2 mL
